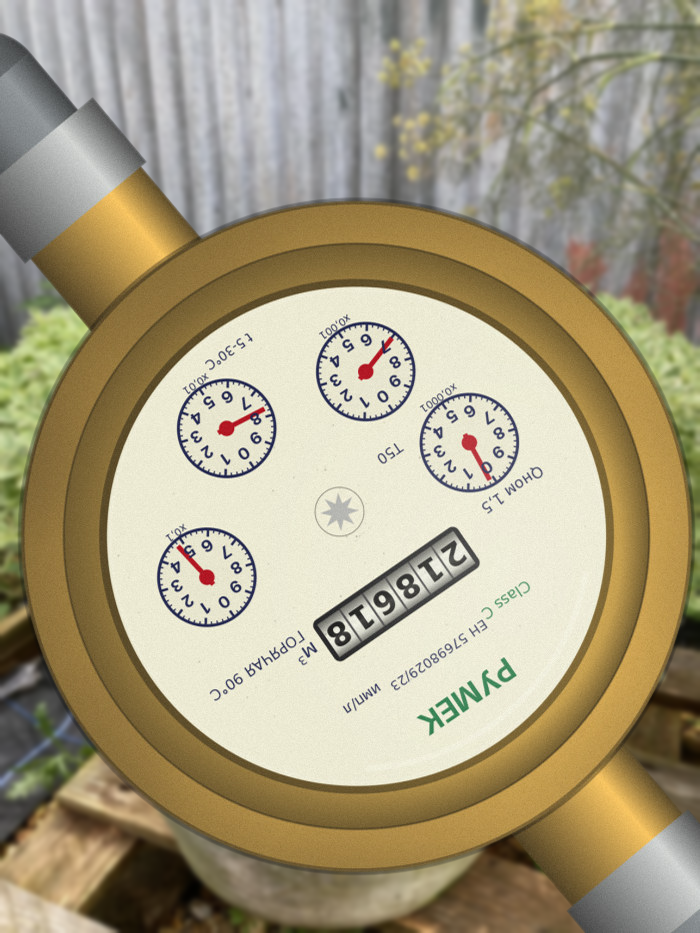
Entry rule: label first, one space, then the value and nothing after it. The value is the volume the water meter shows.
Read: 218618.4770 m³
